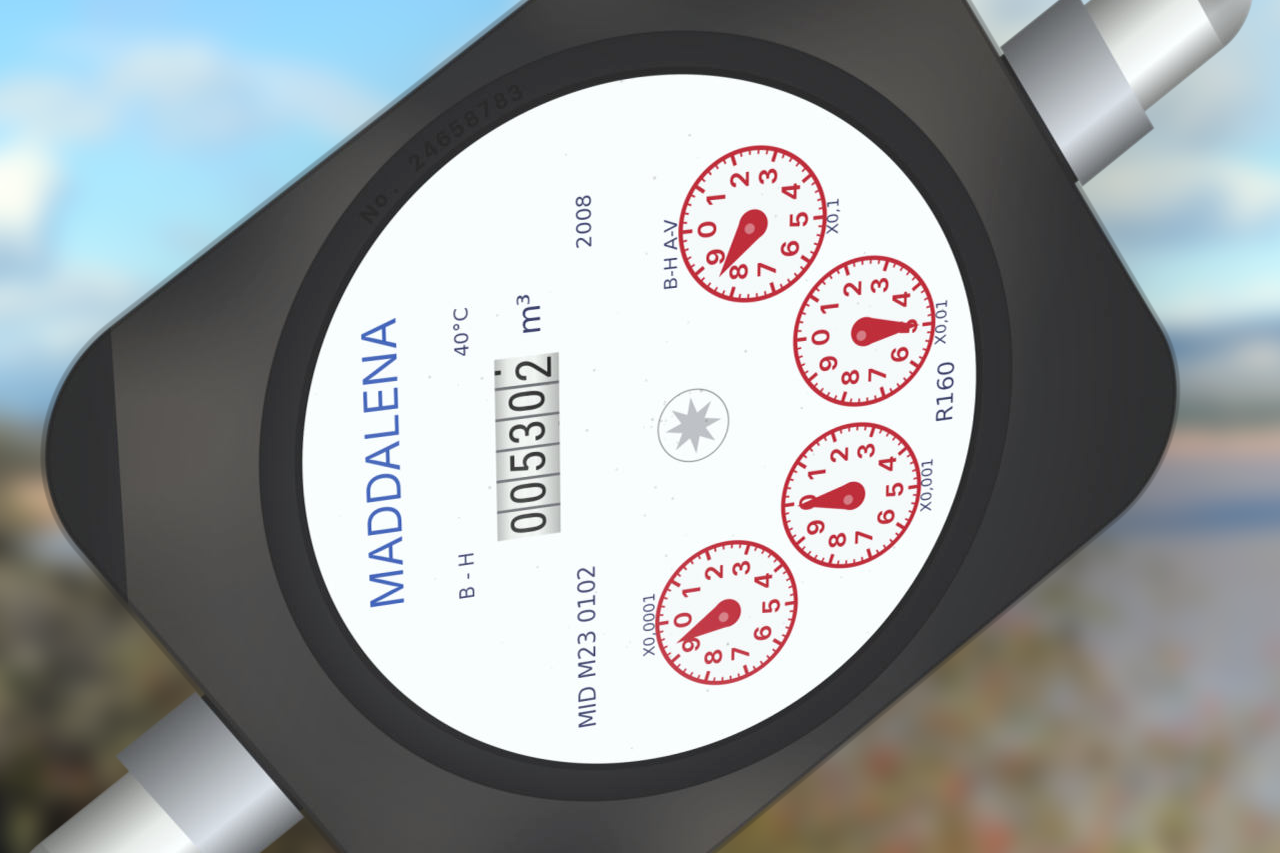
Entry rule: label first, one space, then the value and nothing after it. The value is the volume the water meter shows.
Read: 5301.8499 m³
